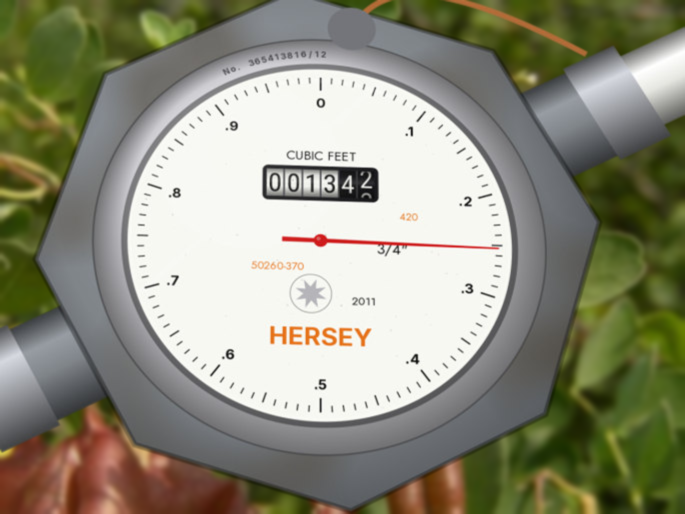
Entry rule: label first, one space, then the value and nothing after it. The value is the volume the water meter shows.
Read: 1342.25 ft³
